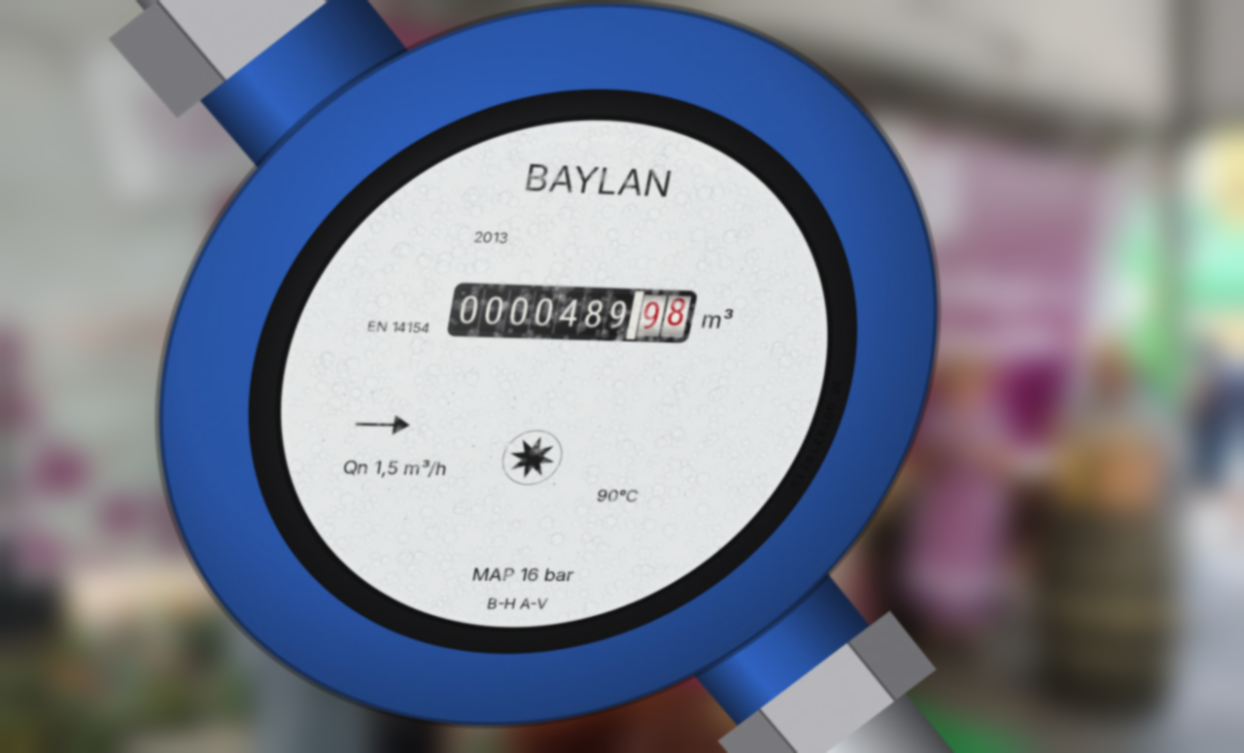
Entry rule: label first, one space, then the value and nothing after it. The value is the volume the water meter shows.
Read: 489.98 m³
